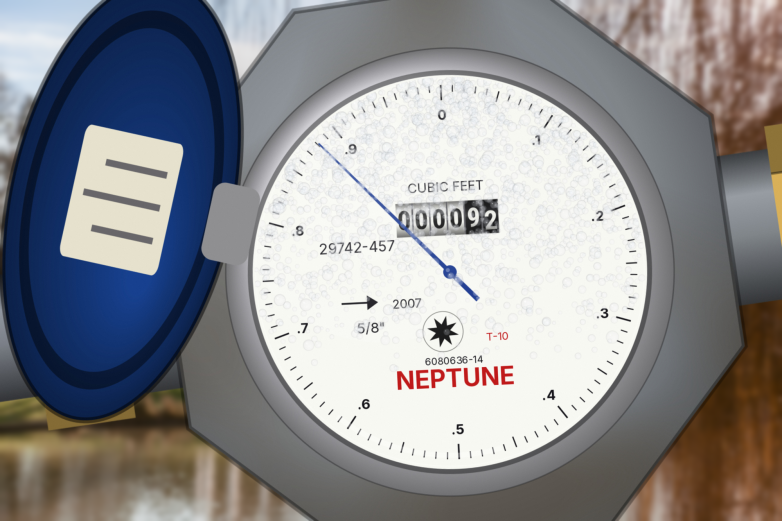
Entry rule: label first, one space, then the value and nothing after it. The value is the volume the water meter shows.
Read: 91.88 ft³
